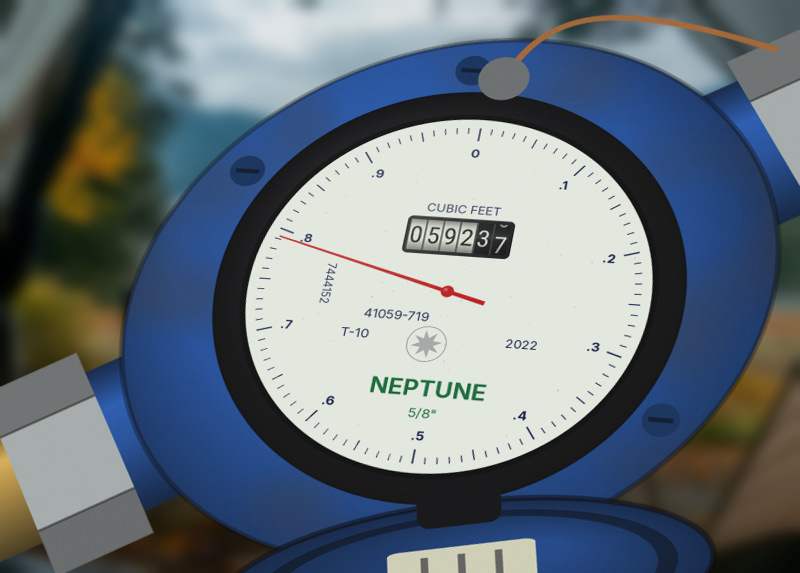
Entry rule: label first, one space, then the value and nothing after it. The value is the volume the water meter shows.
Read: 59236.79 ft³
